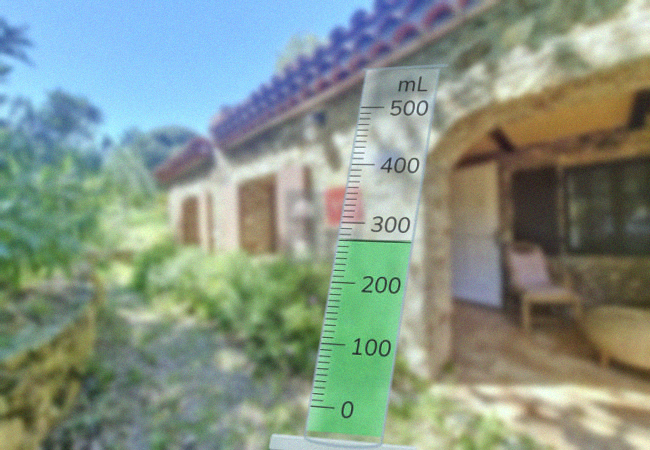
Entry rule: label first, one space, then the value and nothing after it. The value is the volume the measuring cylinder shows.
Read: 270 mL
